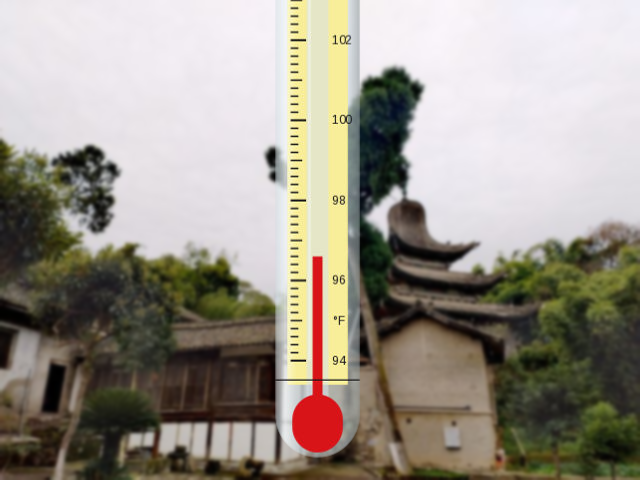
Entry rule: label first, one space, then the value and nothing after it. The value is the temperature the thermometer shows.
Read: 96.6 °F
